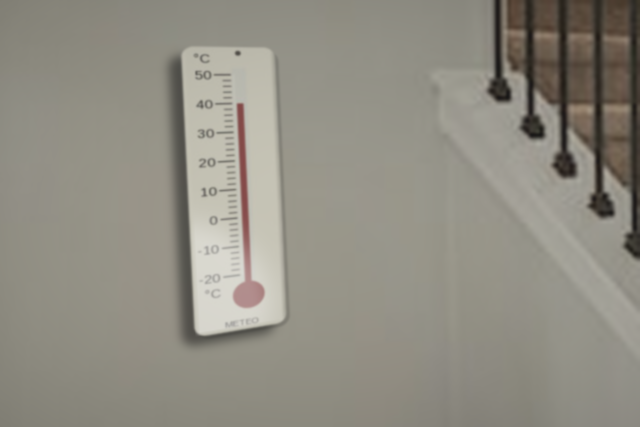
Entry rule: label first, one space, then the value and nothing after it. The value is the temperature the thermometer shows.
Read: 40 °C
